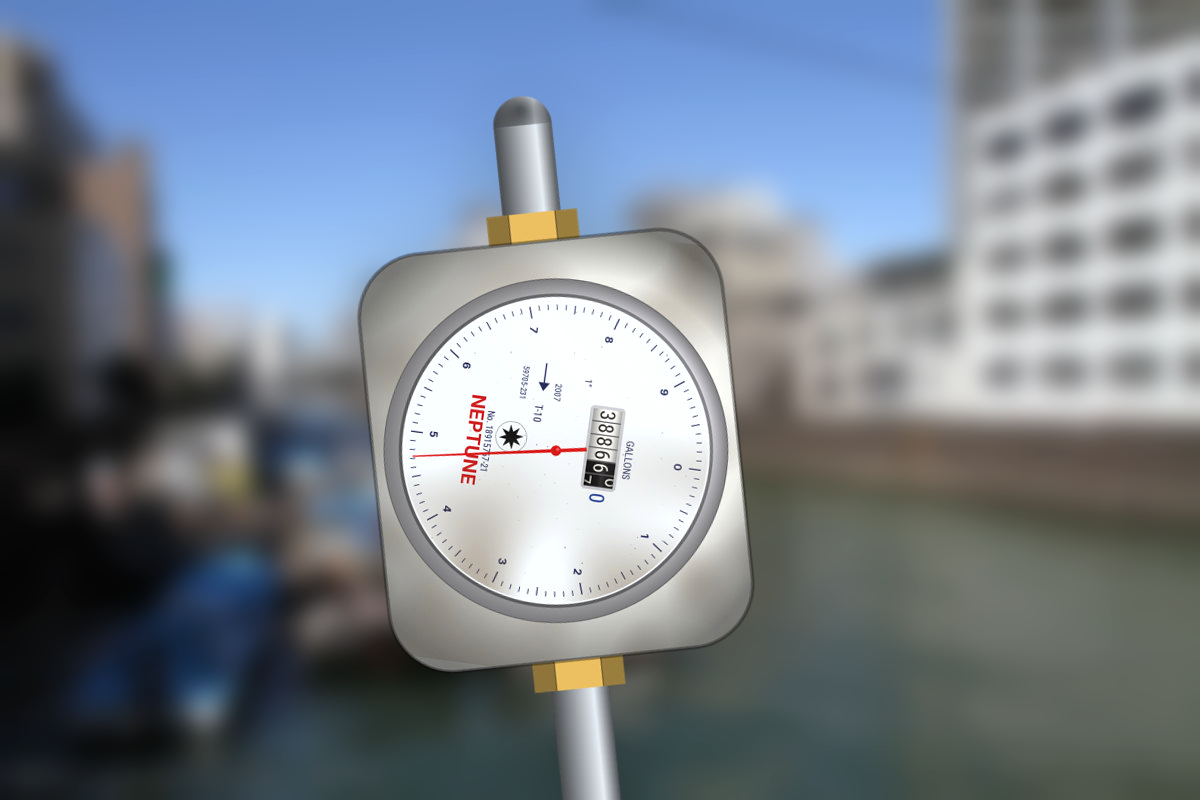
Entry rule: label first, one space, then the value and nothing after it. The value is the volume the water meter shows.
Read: 3886664.7 gal
